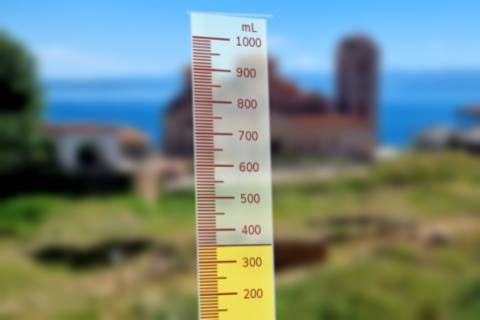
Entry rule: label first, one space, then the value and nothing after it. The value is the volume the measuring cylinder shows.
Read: 350 mL
